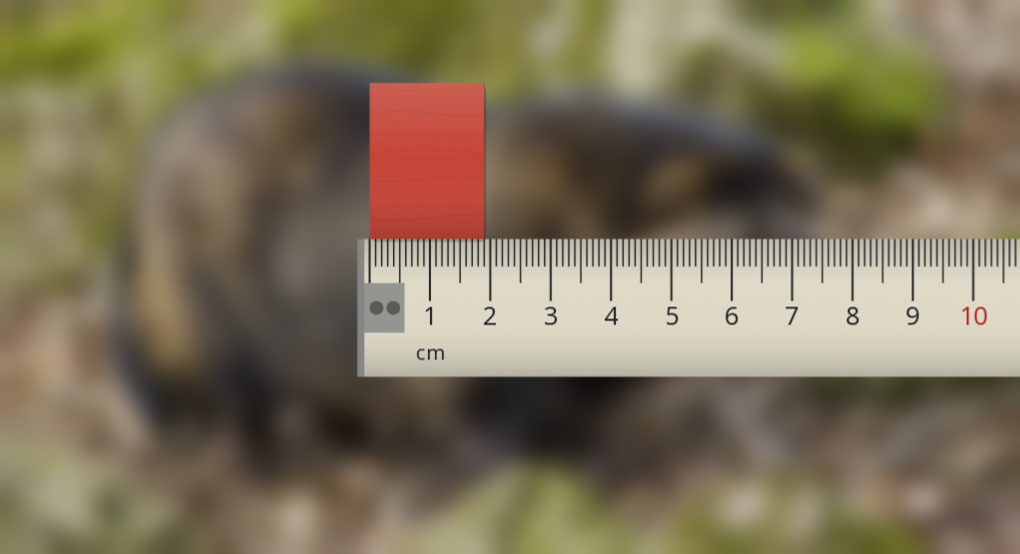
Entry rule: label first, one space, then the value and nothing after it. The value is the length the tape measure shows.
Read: 1.9 cm
